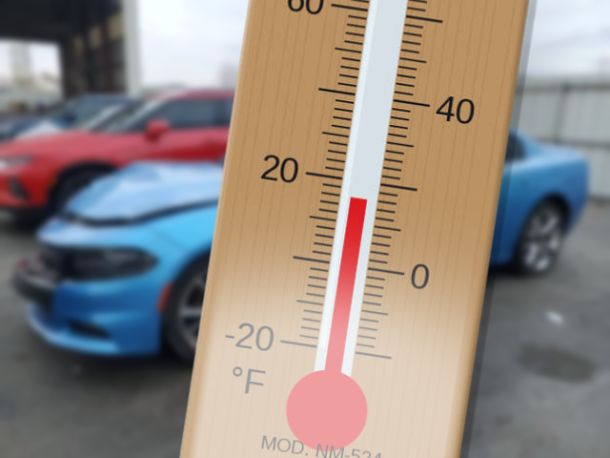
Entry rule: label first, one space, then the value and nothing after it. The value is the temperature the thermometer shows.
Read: 16 °F
